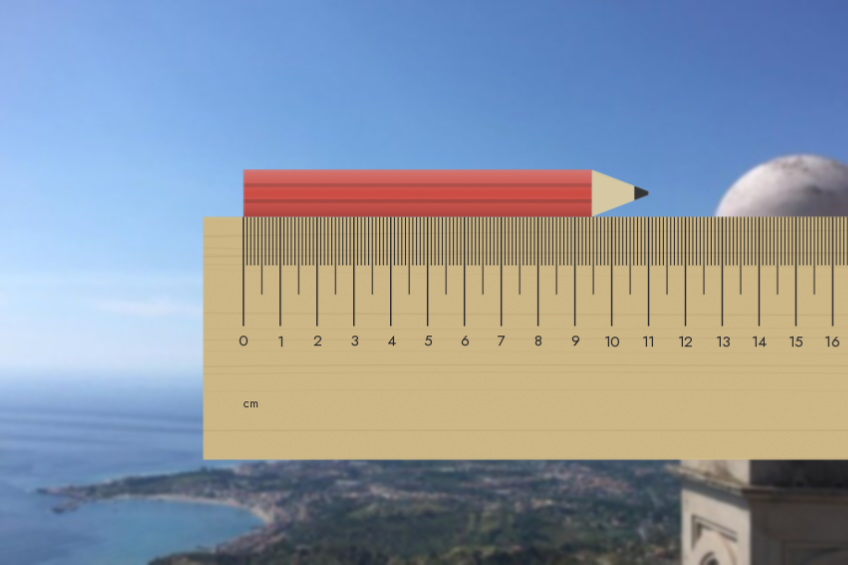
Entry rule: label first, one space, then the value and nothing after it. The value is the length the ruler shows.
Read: 11 cm
